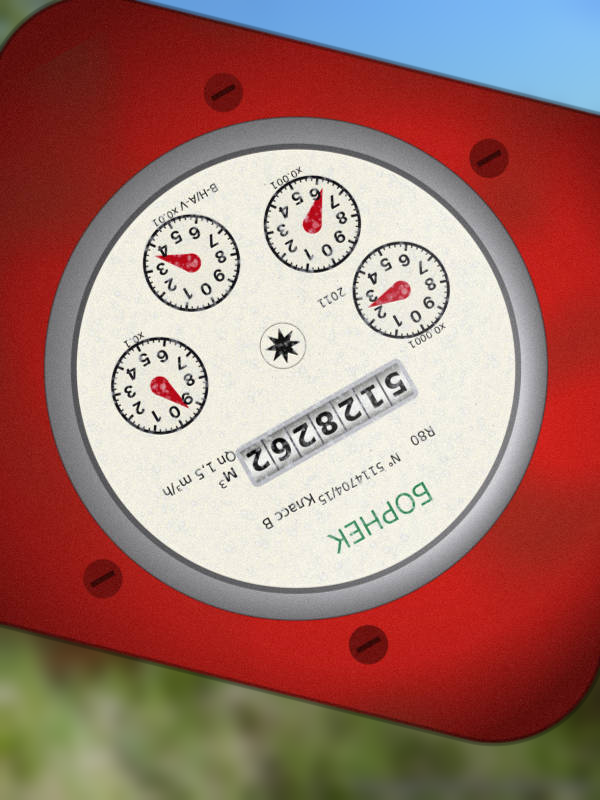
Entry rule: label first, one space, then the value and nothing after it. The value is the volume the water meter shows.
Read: 5128261.9362 m³
